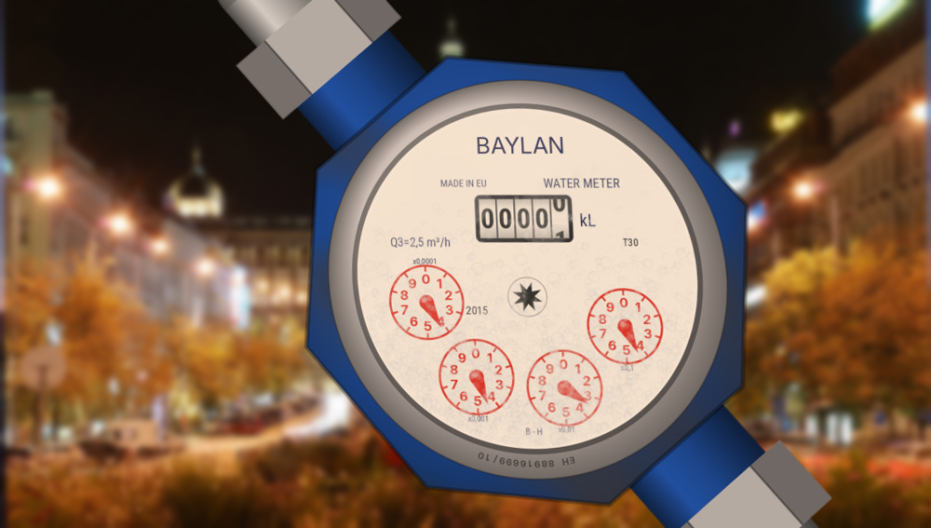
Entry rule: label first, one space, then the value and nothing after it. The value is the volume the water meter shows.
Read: 0.4344 kL
